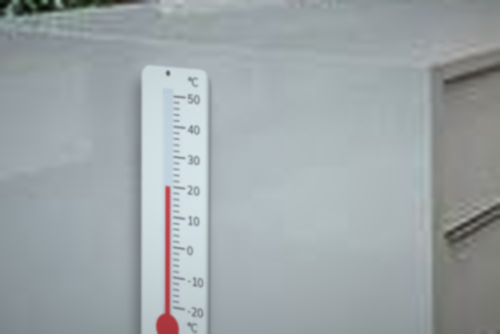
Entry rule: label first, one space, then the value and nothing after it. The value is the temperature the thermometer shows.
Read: 20 °C
